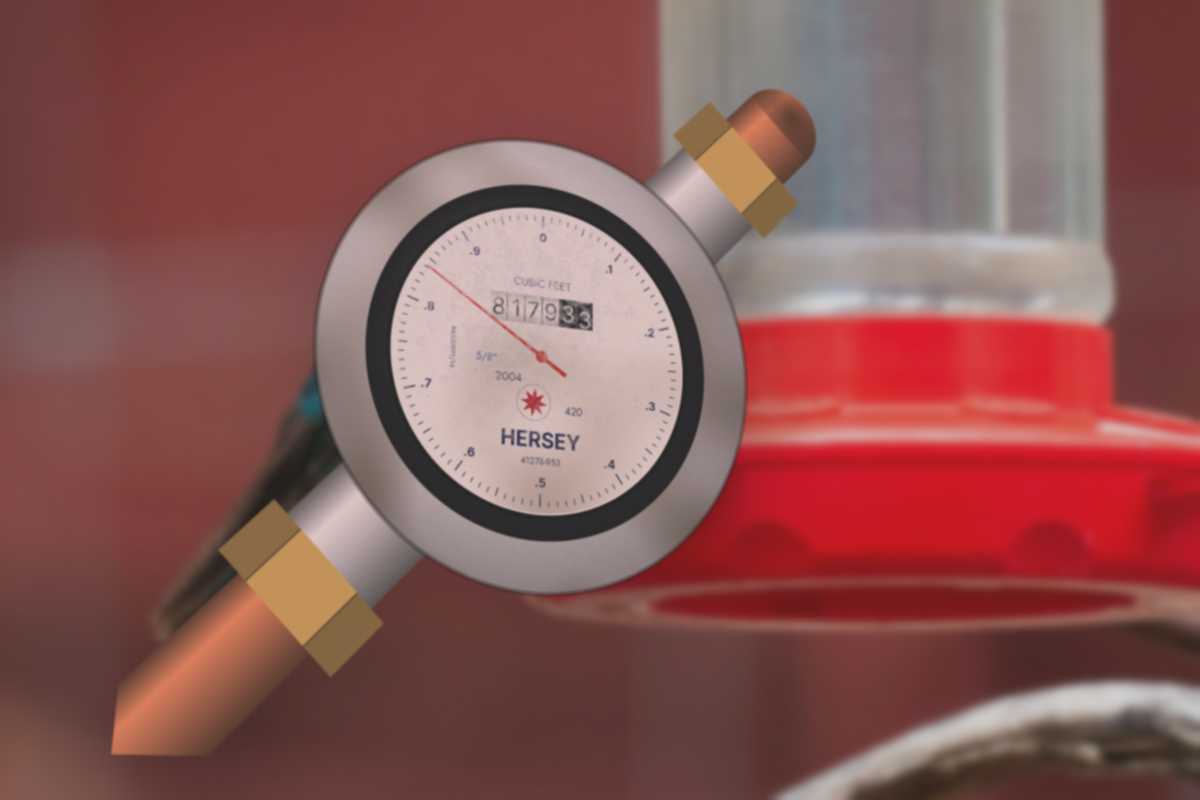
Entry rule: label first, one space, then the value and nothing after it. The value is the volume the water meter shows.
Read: 817932.84 ft³
